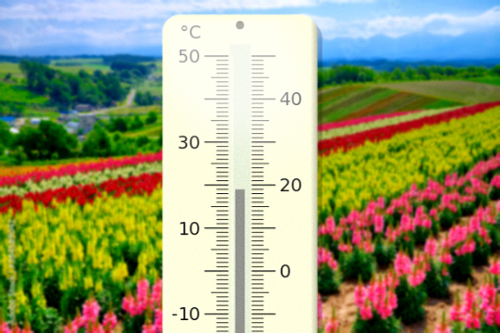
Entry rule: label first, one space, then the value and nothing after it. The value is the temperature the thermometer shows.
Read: 19 °C
